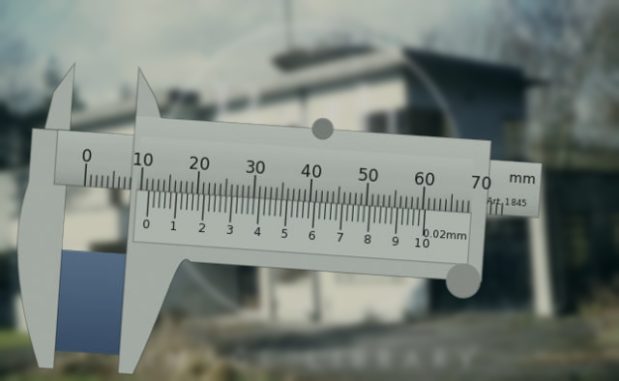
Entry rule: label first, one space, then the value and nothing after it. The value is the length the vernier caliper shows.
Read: 11.4 mm
